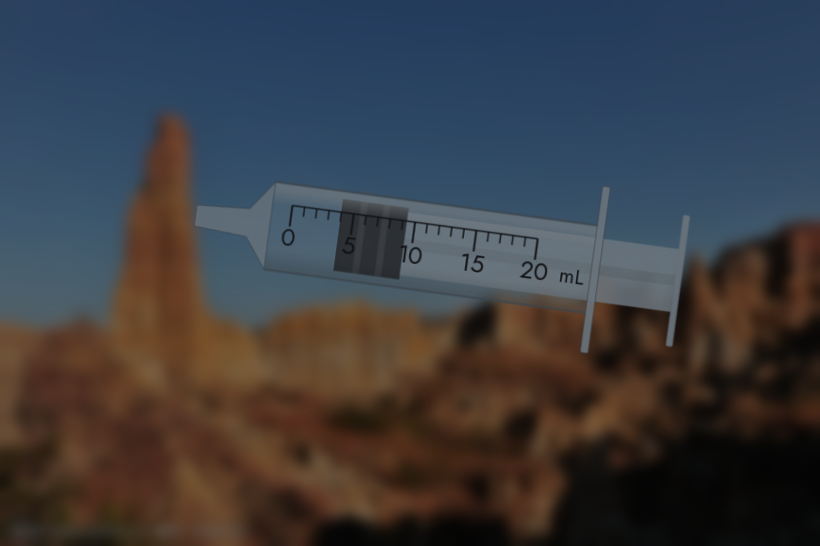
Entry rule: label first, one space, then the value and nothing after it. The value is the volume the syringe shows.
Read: 4 mL
